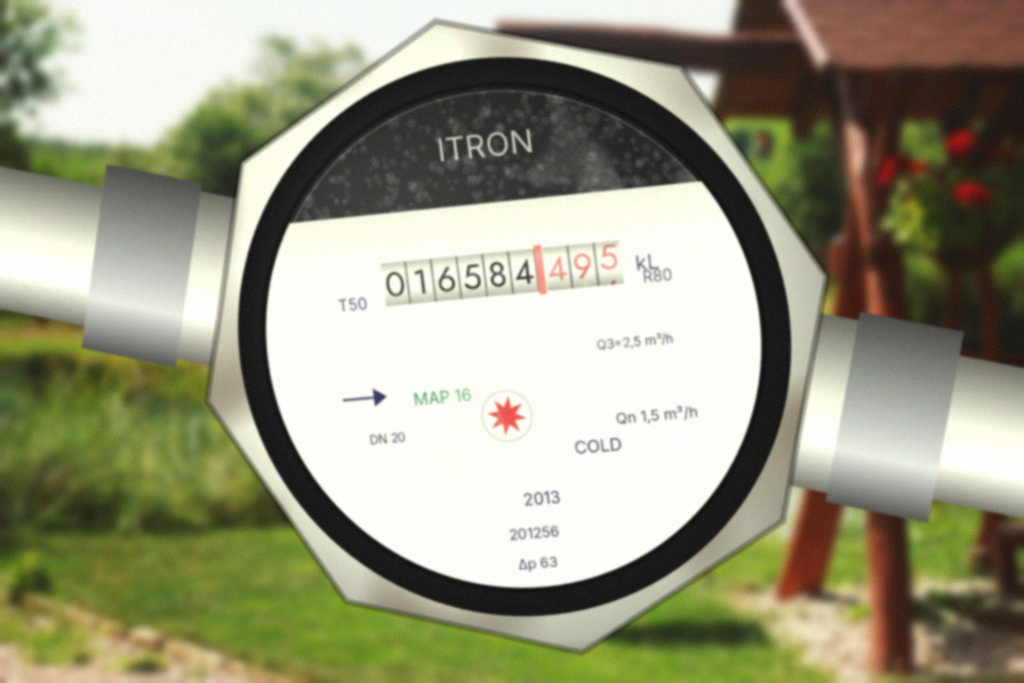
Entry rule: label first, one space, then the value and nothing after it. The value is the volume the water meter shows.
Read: 16584.495 kL
